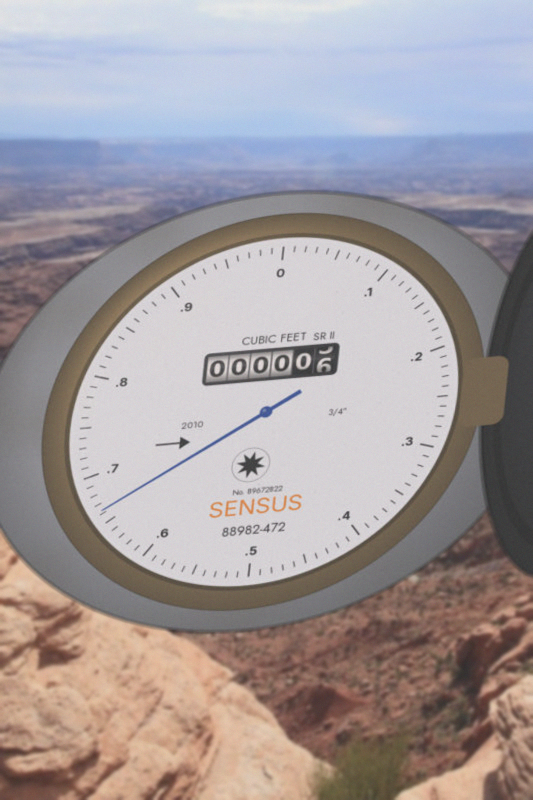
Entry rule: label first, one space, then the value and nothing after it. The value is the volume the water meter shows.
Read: 5.66 ft³
